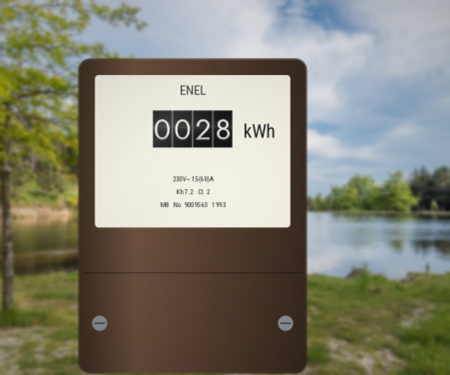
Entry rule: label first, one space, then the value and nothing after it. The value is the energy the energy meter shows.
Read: 28 kWh
